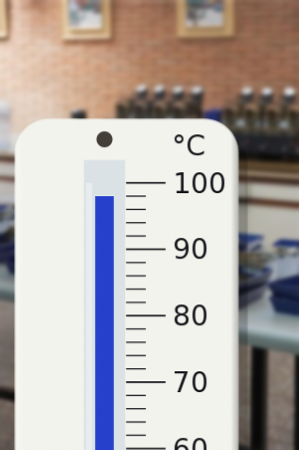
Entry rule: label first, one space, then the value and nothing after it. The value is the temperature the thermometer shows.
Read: 98 °C
